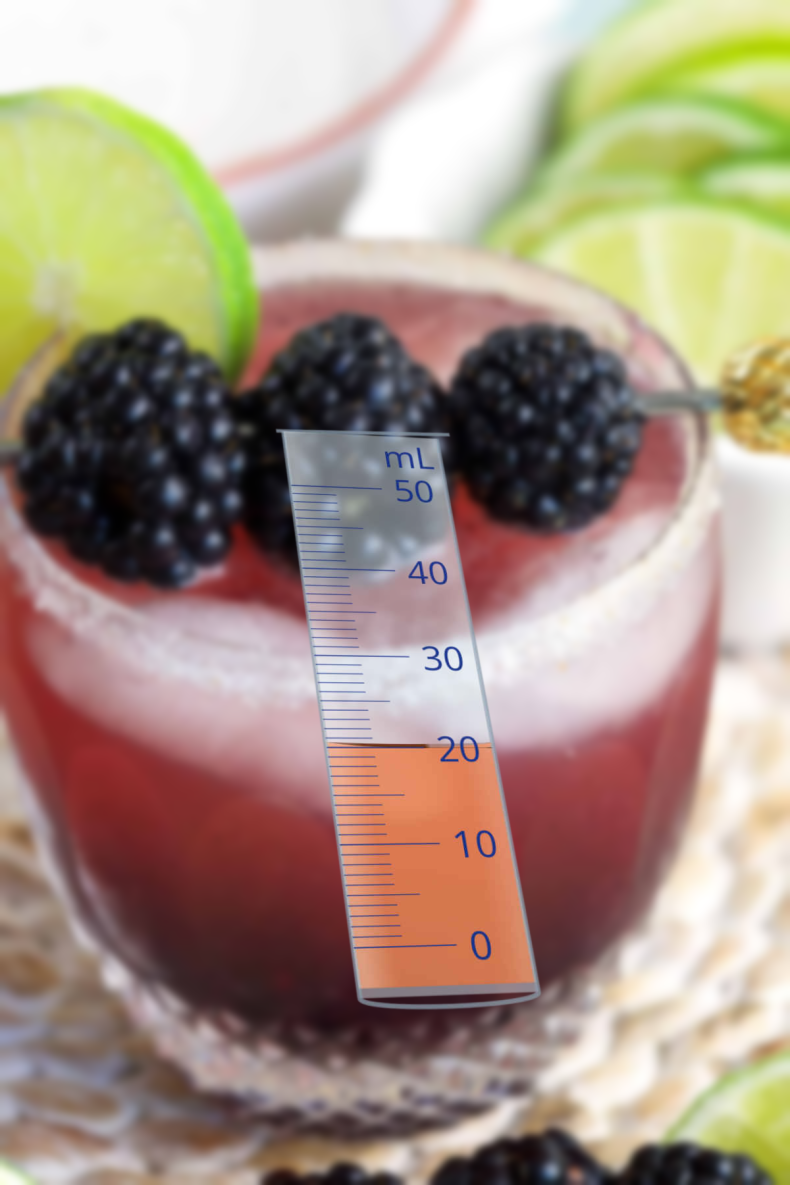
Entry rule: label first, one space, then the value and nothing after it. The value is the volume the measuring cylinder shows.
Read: 20 mL
